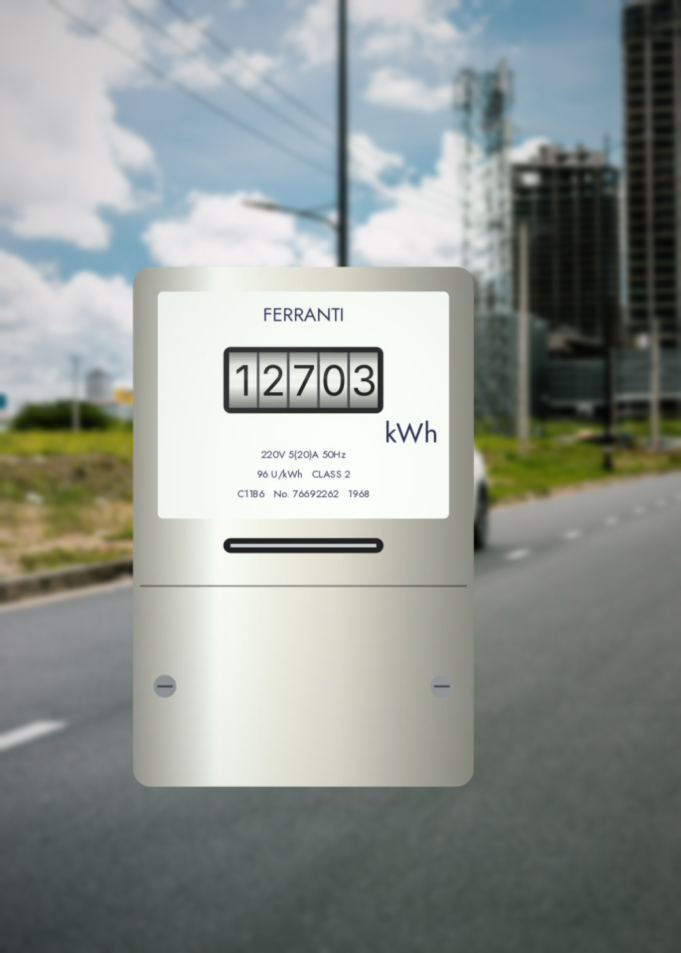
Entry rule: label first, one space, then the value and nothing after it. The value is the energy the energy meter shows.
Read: 12703 kWh
